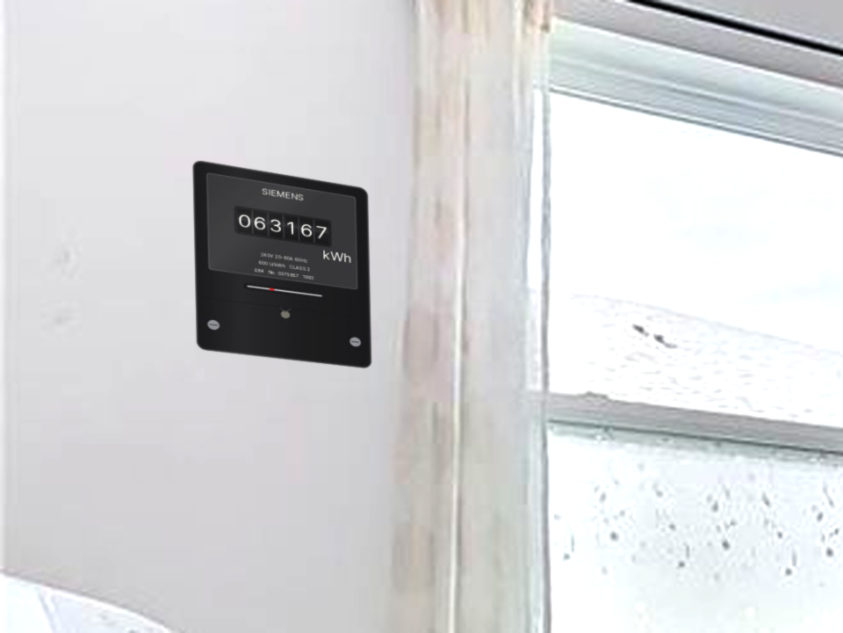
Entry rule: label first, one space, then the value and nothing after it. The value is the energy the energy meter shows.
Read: 63167 kWh
